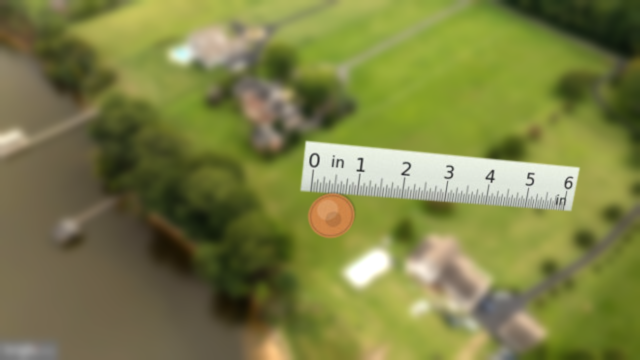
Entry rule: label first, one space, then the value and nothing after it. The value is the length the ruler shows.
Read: 1 in
